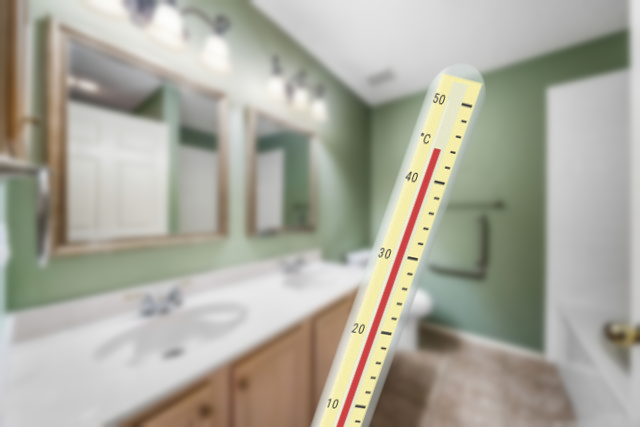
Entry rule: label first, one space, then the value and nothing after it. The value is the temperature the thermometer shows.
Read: 44 °C
